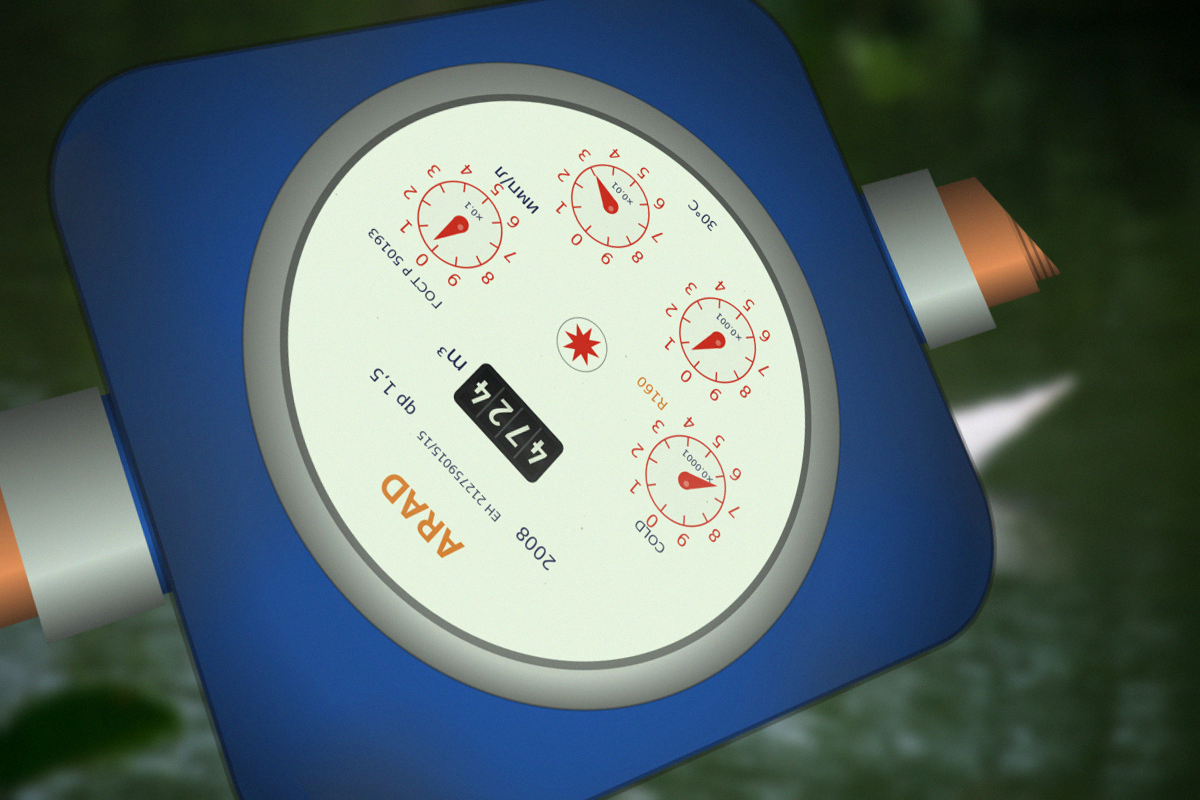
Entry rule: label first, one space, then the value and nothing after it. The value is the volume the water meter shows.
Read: 4724.0306 m³
